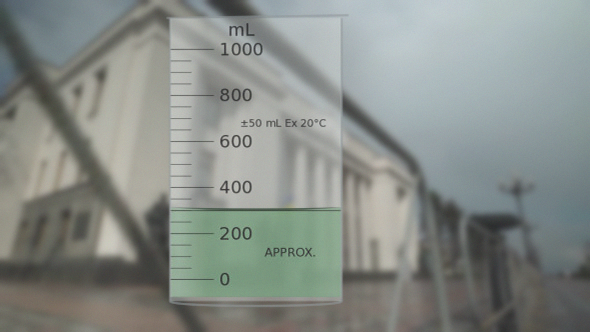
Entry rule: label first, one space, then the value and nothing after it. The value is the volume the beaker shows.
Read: 300 mL
